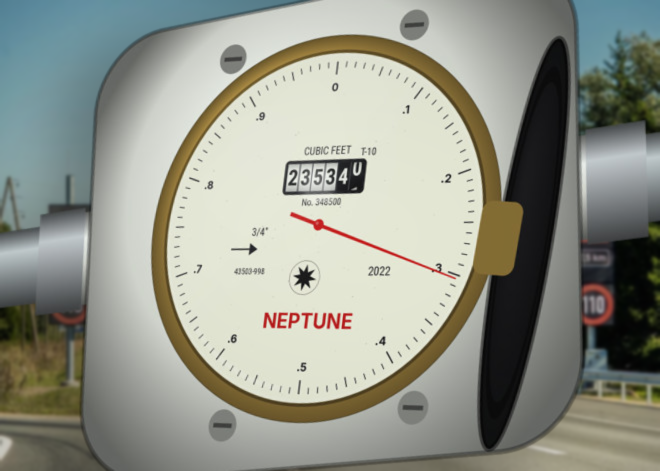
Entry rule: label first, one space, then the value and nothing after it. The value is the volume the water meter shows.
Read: 235340.30 ft³
